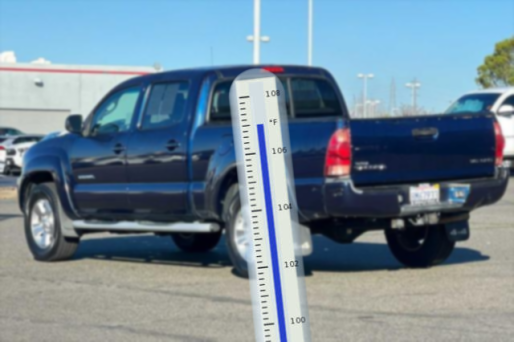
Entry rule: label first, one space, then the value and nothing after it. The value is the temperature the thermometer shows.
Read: 107 °F
